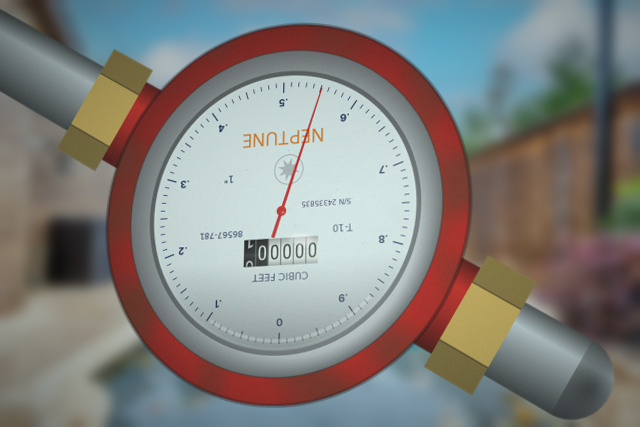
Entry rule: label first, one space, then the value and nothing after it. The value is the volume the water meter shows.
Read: 0.55 ft³
